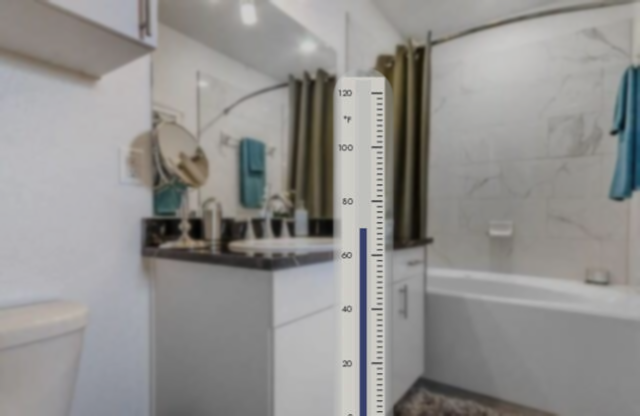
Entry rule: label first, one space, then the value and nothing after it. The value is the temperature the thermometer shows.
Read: 70 °F
